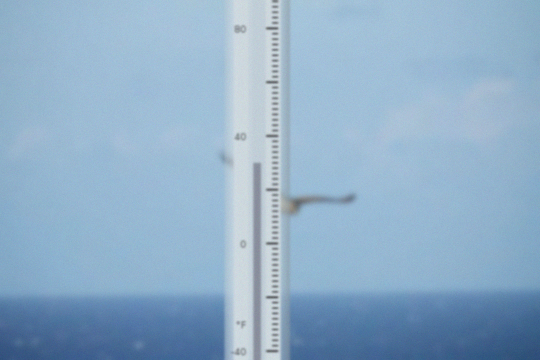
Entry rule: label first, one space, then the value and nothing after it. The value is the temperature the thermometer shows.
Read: 30 °F
